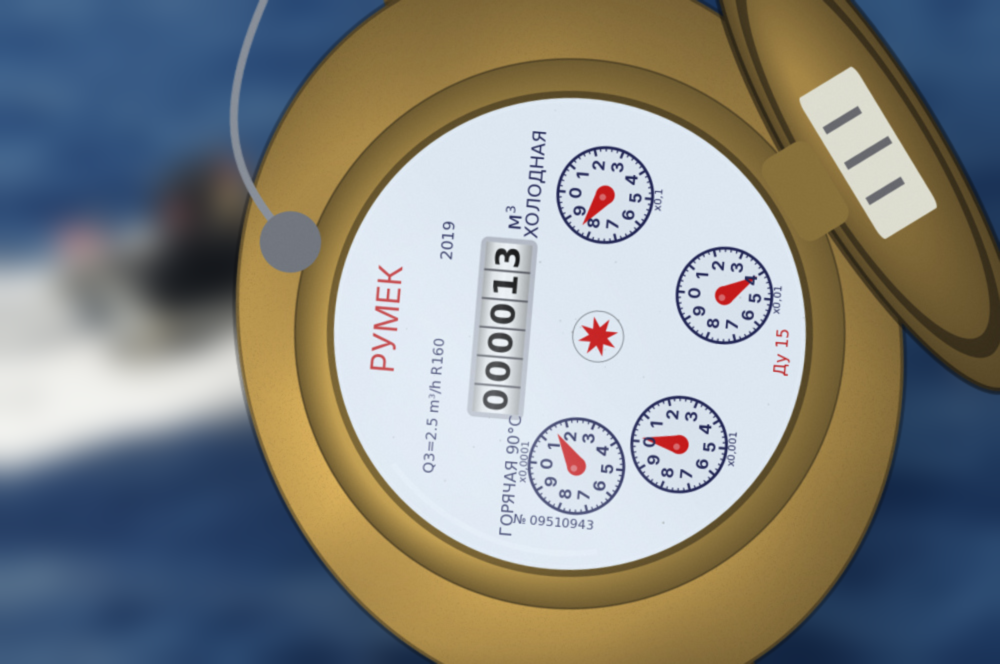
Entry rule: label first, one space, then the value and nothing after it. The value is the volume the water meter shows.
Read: 13.8401 m³
